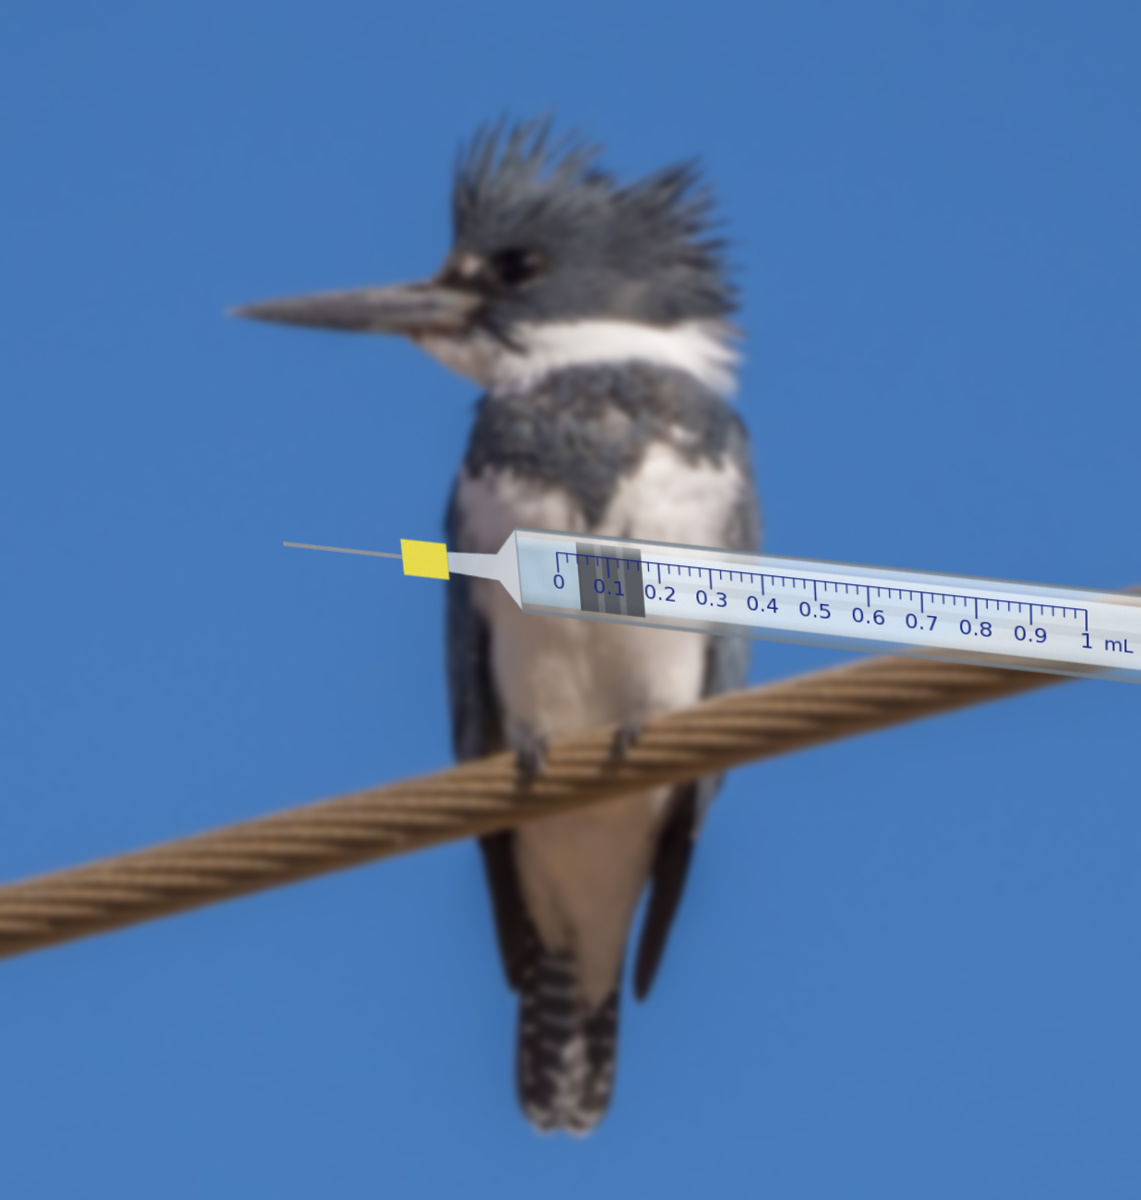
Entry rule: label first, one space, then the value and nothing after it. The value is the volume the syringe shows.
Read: 0.04 mL
